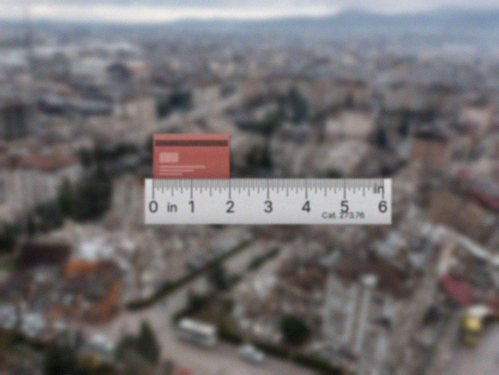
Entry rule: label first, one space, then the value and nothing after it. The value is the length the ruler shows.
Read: 2 in
